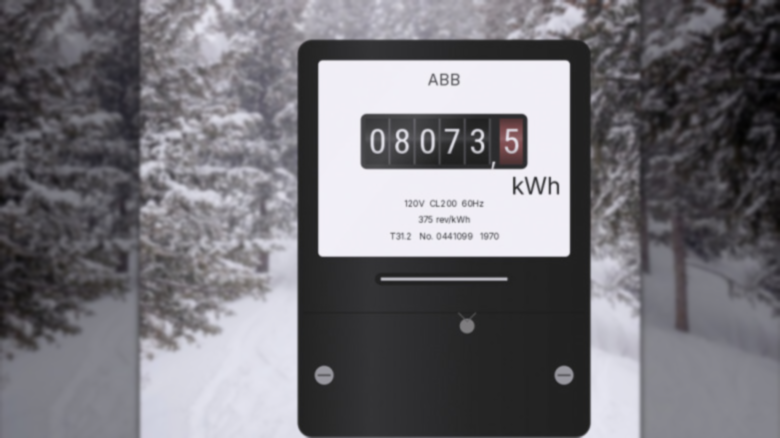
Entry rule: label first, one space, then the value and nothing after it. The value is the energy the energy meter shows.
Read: 8073.5 kWh
